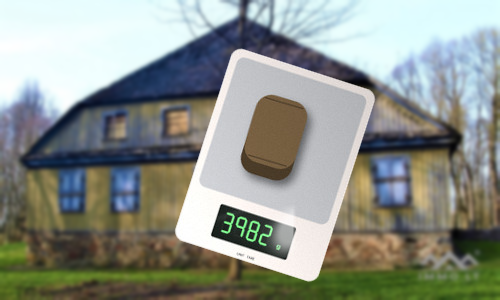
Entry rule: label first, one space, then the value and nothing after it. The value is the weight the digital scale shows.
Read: 3982 g
